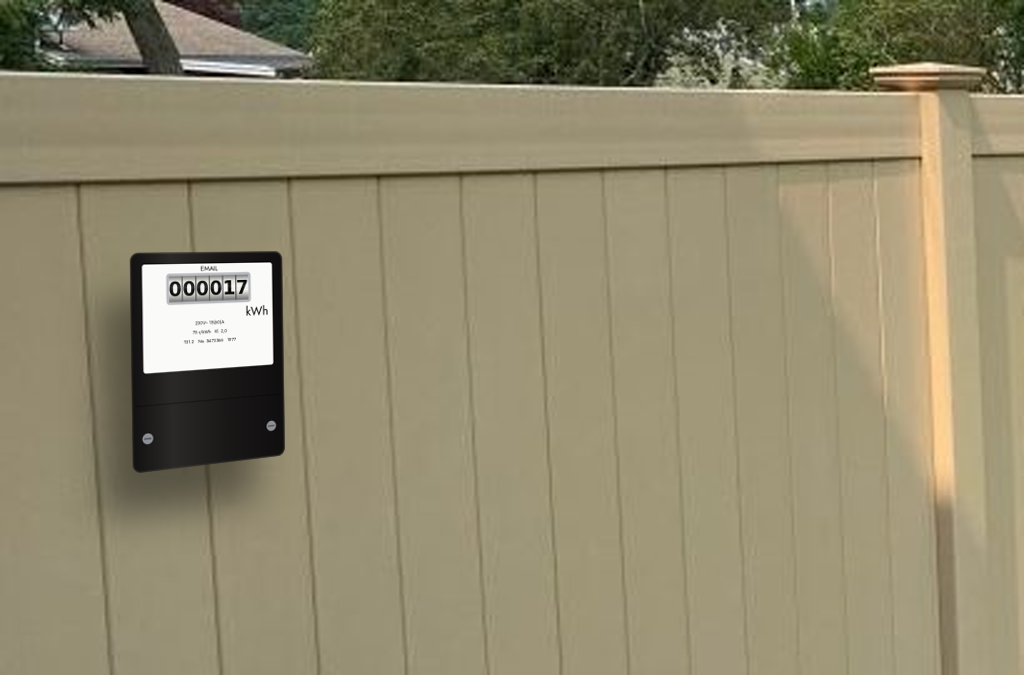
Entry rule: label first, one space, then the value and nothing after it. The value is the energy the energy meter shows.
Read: 17 kWh
